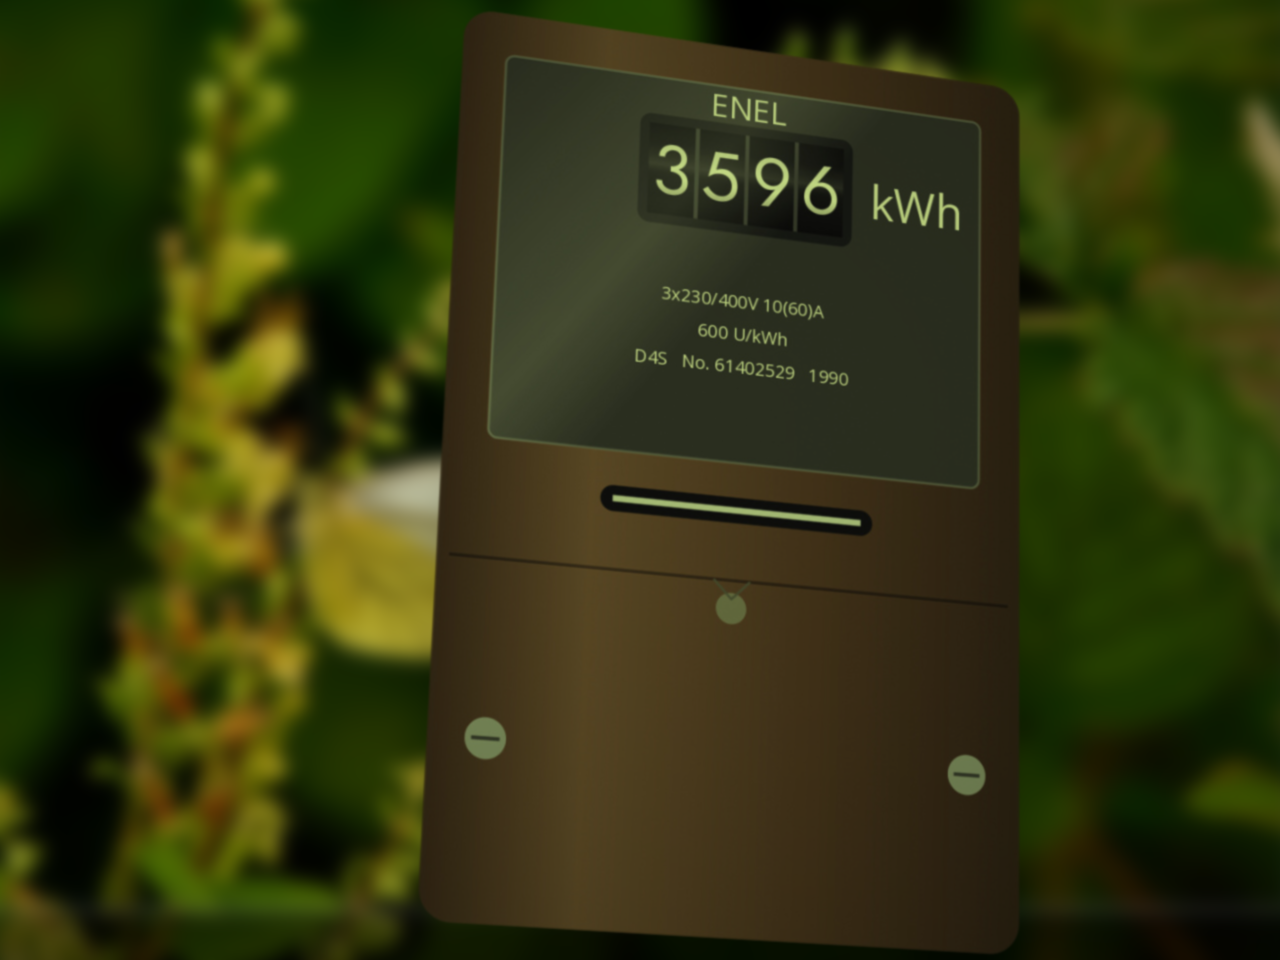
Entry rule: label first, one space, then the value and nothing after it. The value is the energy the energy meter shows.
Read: 3596 kWh
